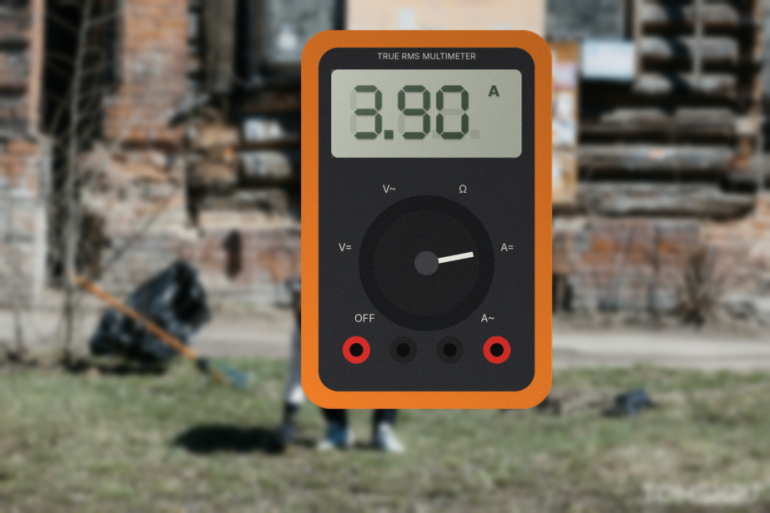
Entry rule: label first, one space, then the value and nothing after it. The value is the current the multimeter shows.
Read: 3.90 A
